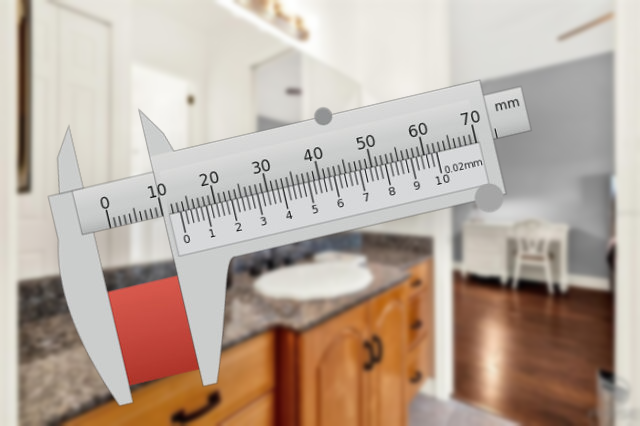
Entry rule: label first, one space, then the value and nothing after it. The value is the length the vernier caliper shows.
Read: 13.4 mm
